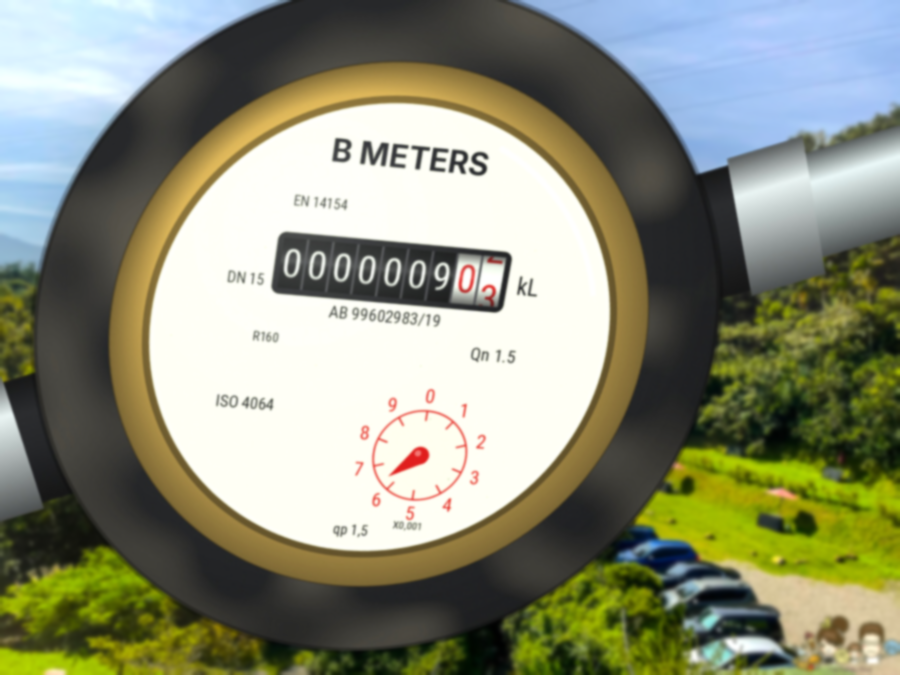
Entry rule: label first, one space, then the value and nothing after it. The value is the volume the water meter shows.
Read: 9.026 kL
